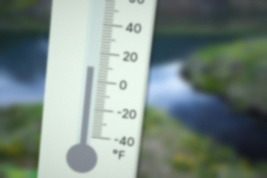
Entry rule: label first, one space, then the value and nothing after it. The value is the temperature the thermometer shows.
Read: 10 °F
